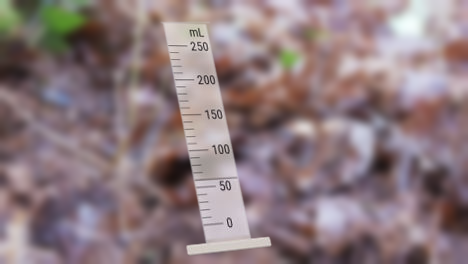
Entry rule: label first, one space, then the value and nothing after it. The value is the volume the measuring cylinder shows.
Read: 60 mL
